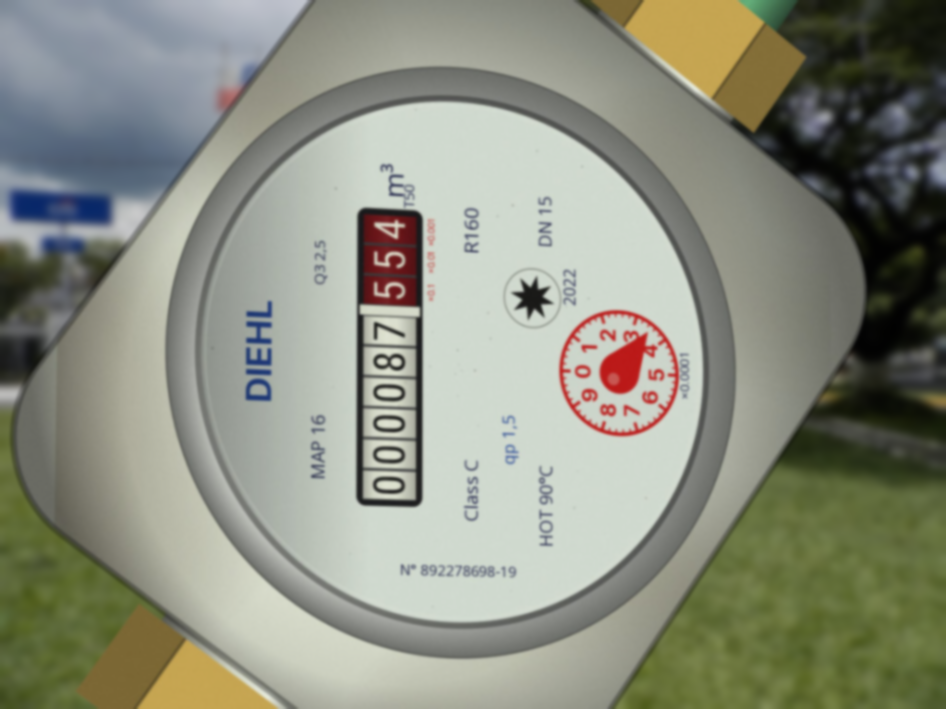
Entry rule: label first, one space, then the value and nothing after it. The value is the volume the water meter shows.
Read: 87.5543 m³
